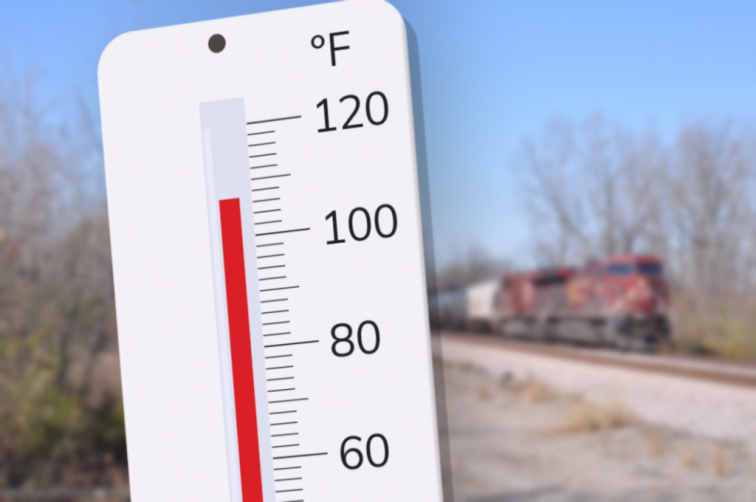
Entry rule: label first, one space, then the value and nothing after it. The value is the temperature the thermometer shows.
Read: 107 °F
